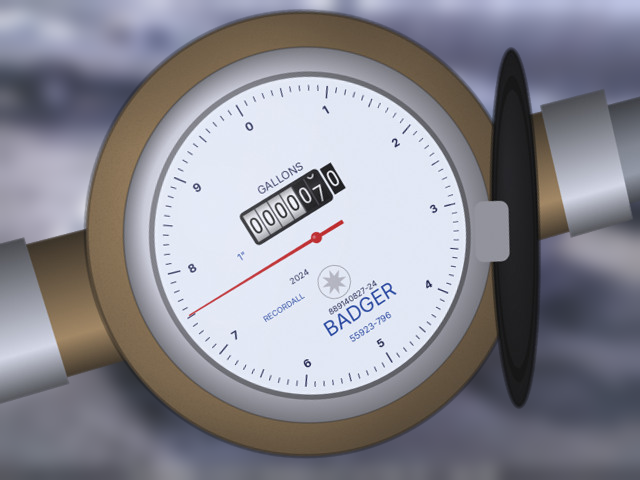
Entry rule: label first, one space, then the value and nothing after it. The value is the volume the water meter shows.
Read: 67.5 gal
